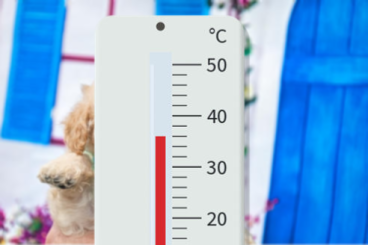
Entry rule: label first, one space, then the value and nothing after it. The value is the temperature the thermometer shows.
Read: 36 °C
